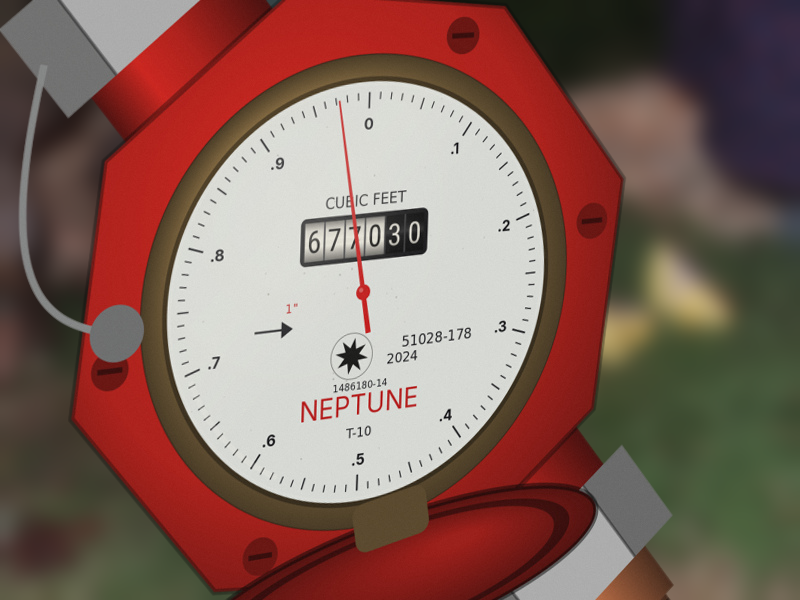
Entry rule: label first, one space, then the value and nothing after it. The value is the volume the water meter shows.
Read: 677029.97 ft³
